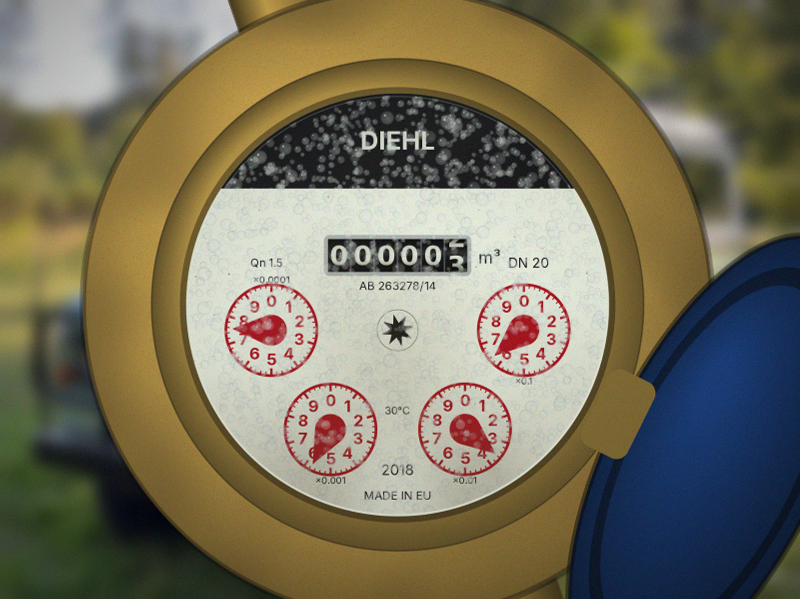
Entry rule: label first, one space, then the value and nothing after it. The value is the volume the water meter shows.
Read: 2.6357 m³
